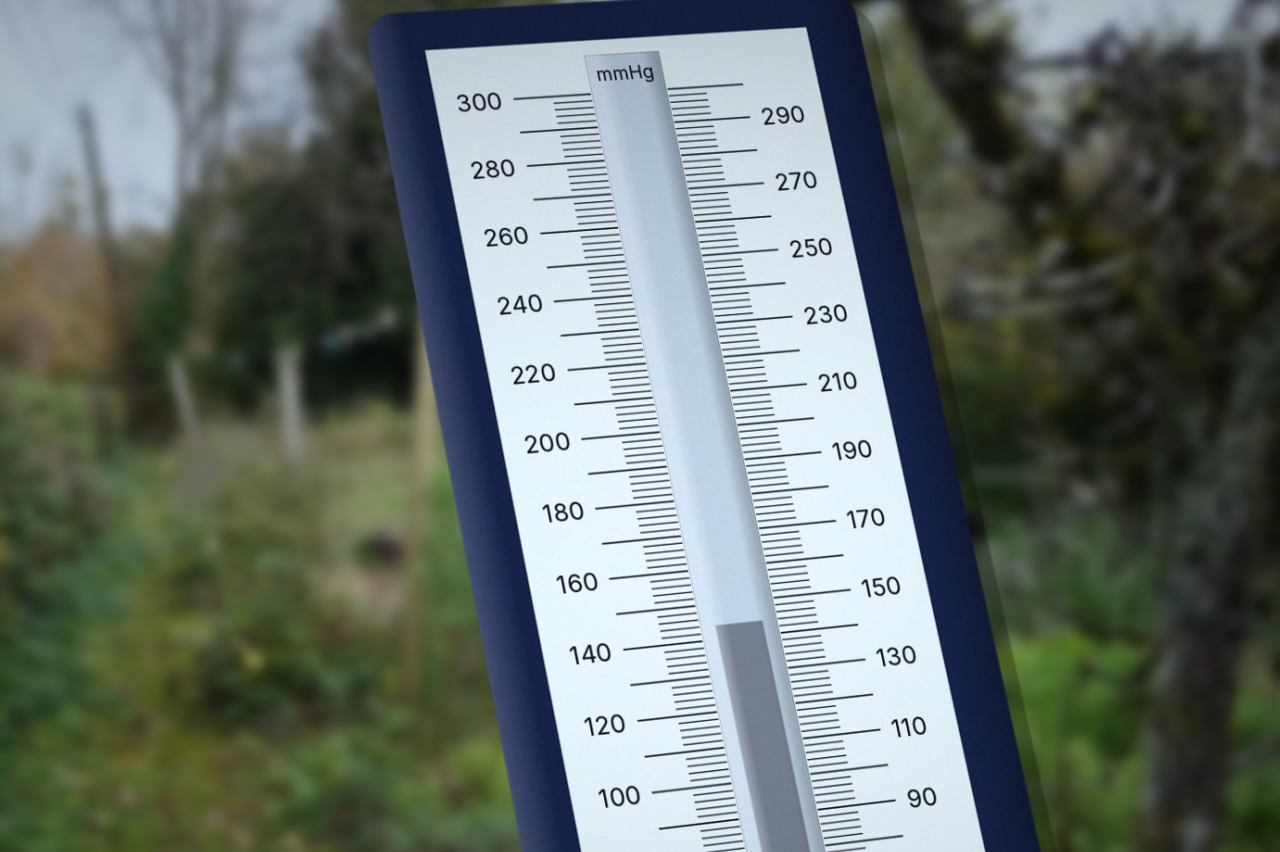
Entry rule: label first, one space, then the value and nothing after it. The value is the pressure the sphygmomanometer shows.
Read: 144 mmHg
